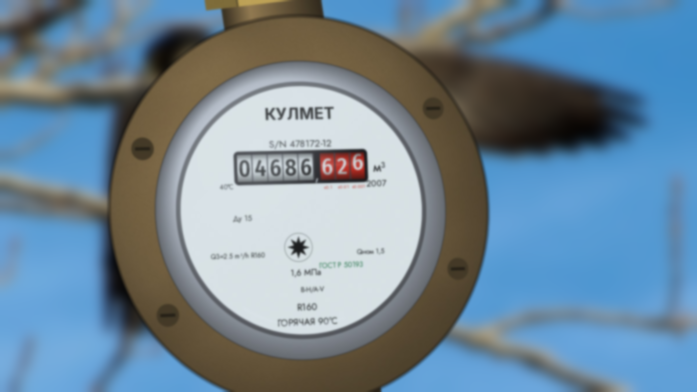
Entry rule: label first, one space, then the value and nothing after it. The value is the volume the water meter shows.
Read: 4686.626 m³
